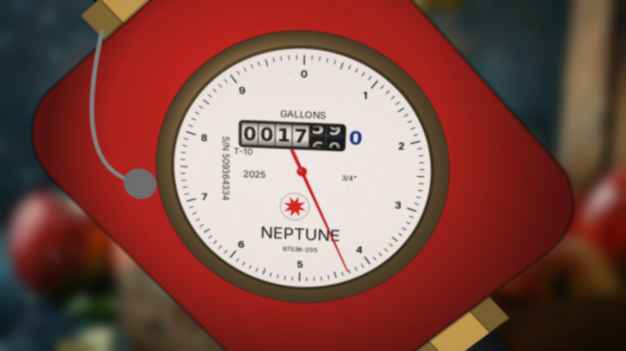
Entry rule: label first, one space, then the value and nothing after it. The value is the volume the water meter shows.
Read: 17594.3 gal
